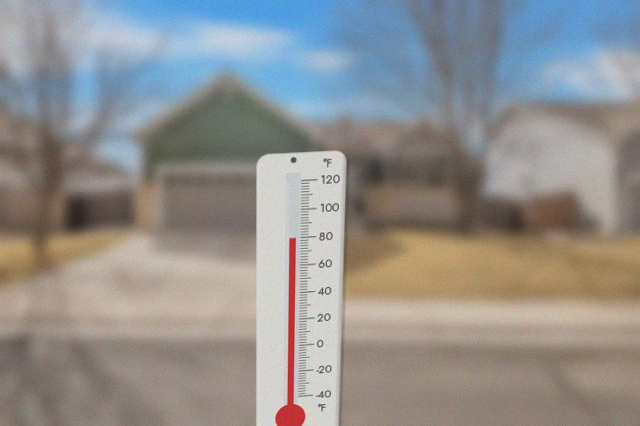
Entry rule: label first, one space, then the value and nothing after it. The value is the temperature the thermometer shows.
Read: 80 °F
